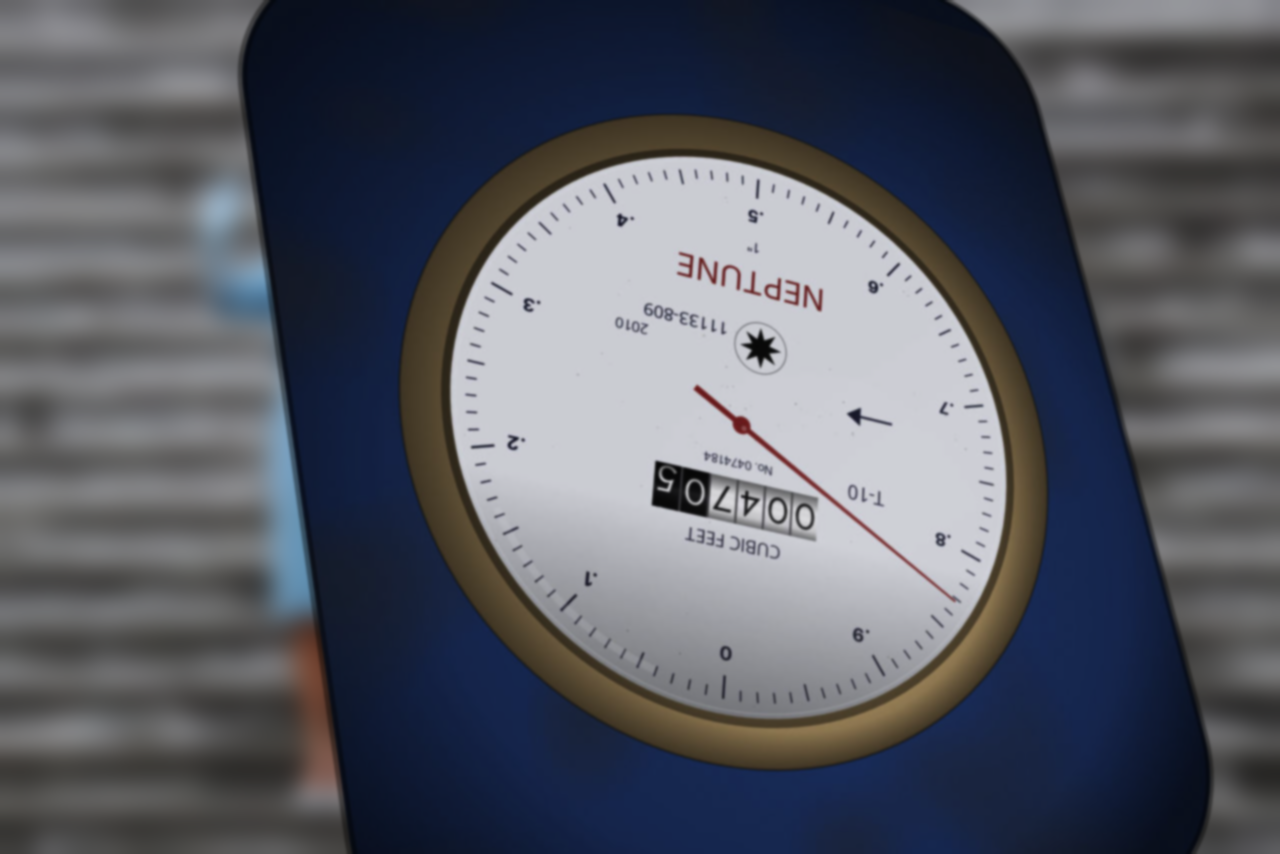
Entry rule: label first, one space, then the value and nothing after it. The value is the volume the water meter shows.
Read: 4704.83 ft³
